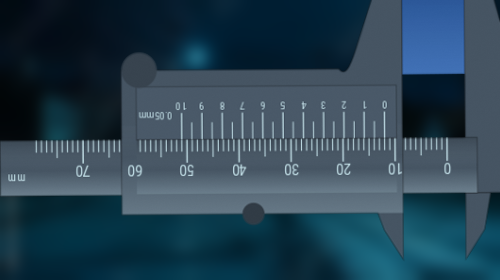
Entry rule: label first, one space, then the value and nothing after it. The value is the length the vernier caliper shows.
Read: 12.0 mm
